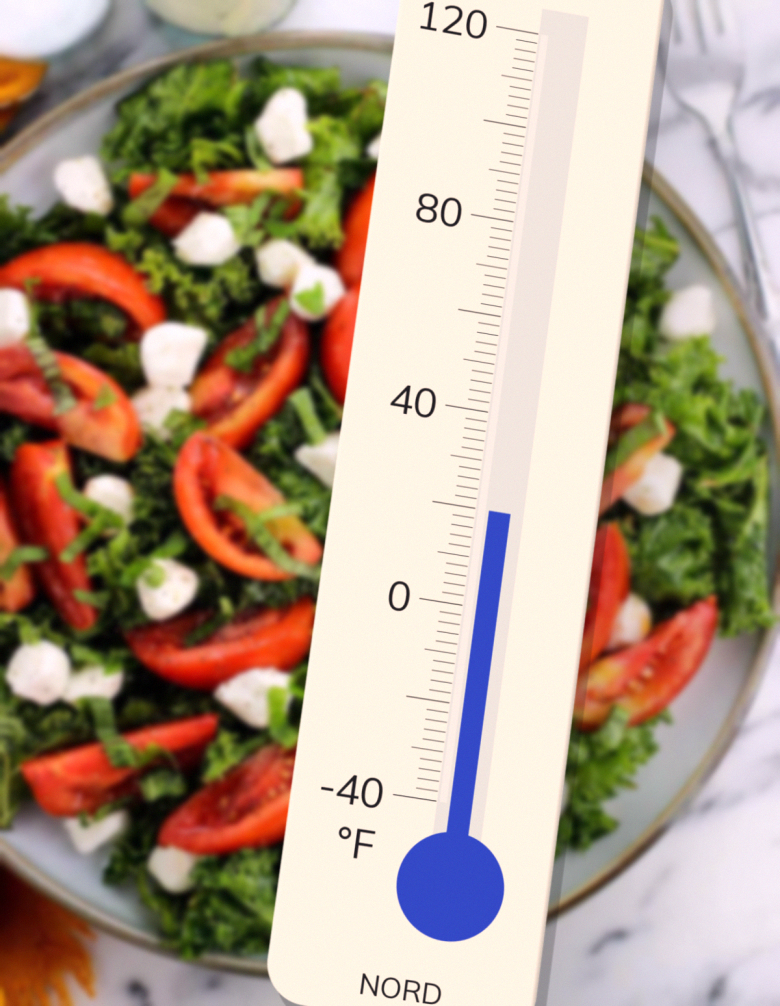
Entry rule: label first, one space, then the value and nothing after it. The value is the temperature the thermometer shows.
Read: 20 °F
